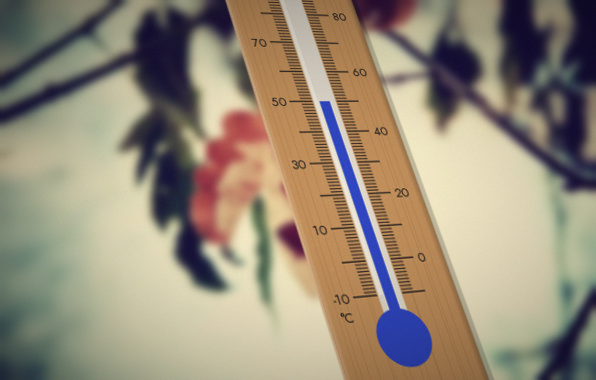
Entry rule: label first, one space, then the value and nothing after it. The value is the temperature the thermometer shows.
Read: 50 °C
